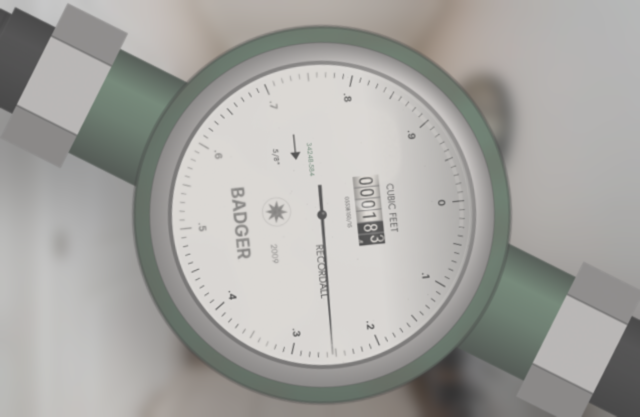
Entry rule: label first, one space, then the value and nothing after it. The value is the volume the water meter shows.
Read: 183.25 ft³
